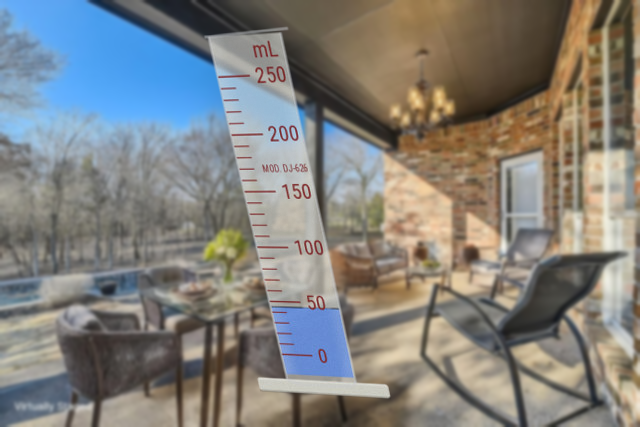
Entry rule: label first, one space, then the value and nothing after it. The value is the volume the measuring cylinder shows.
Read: 45 mL
